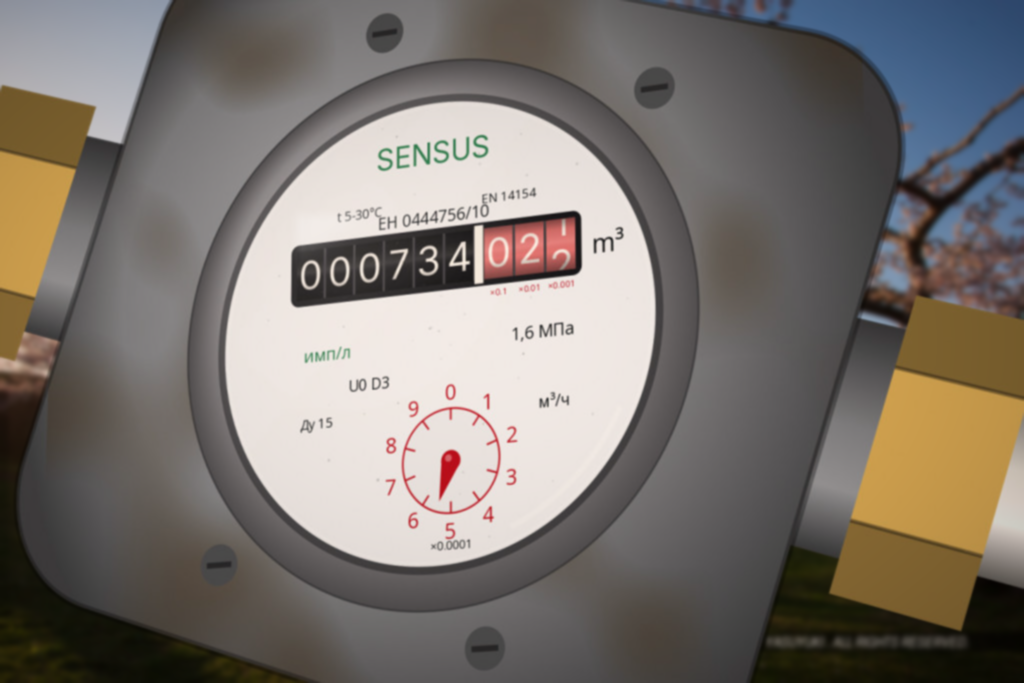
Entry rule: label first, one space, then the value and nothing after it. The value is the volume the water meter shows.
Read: 734.0215 m³
